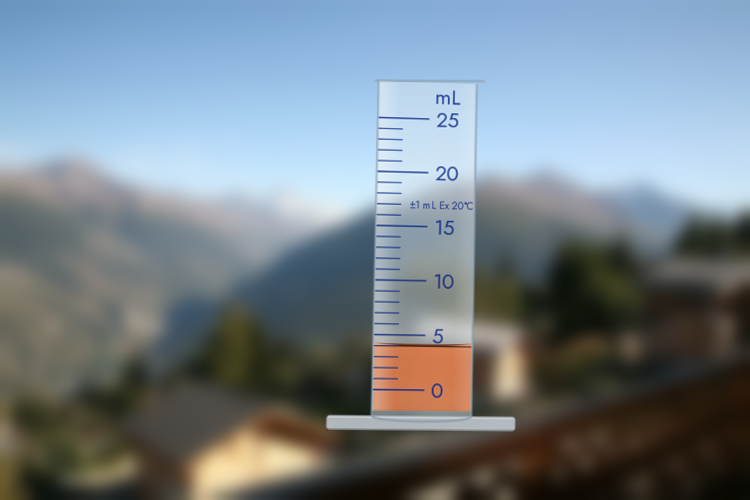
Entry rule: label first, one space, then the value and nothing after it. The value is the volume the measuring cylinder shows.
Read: 4 mL
